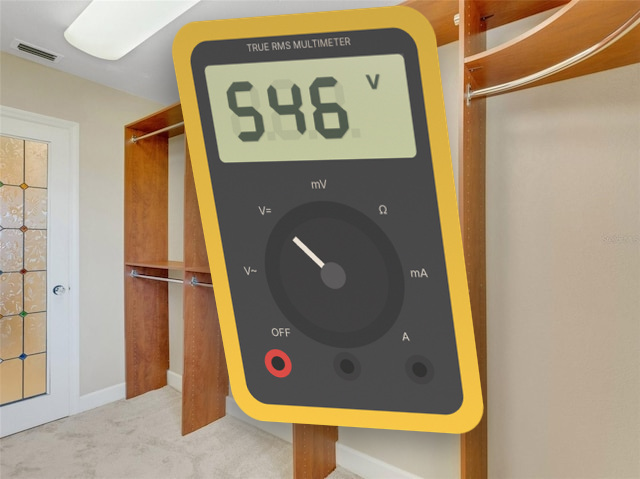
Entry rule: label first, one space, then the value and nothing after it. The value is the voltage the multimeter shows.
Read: 546 V
